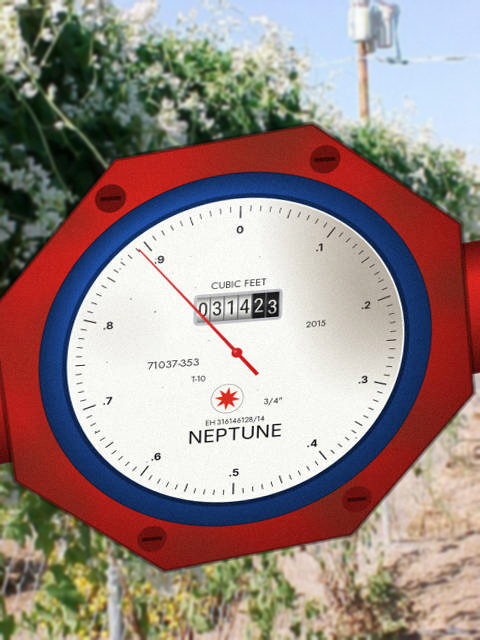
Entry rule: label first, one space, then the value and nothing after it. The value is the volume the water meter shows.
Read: 31422.89 ft³
